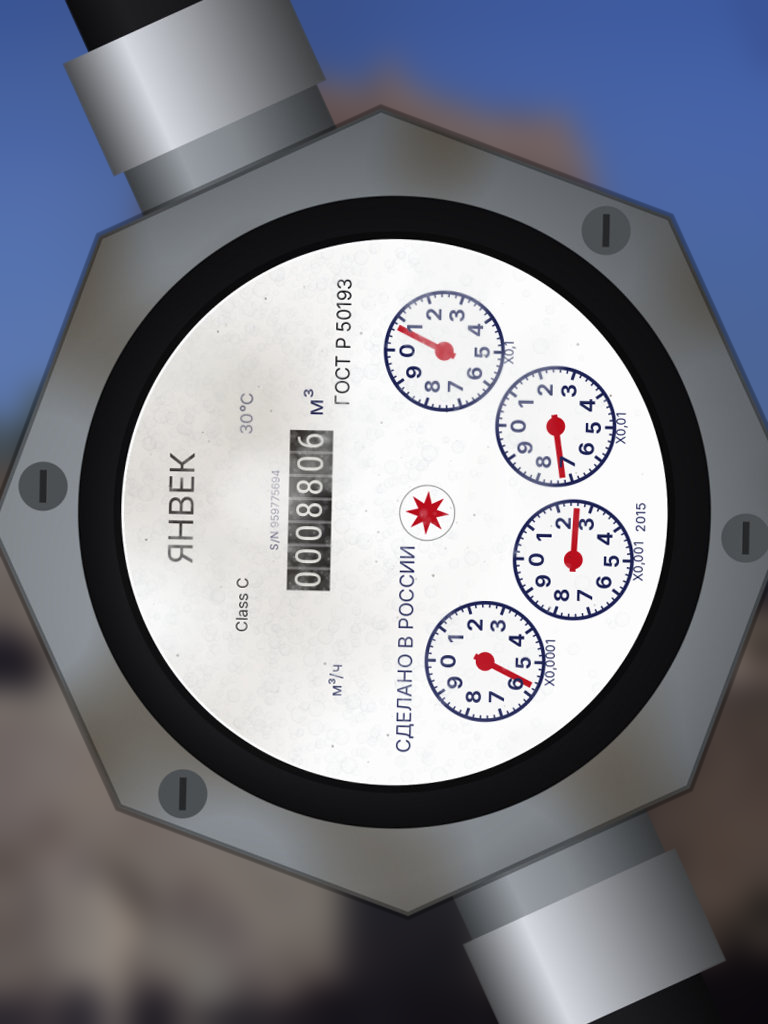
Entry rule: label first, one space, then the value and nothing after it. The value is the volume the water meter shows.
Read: 8806.0725 m³
